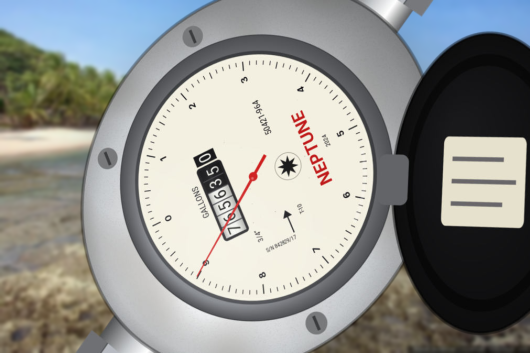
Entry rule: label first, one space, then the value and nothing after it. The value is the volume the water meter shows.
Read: 7656349.0 gal
